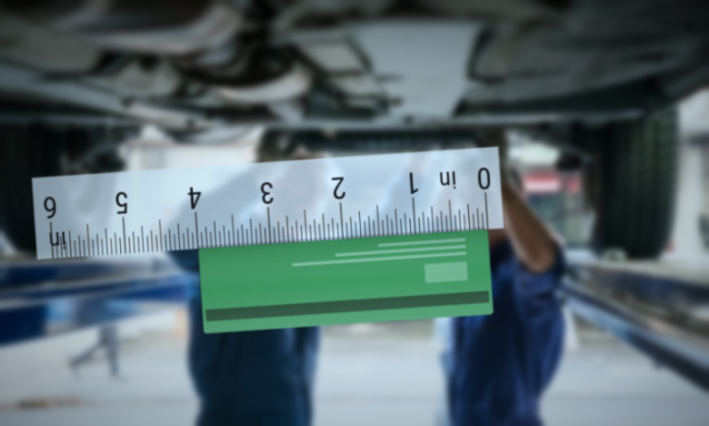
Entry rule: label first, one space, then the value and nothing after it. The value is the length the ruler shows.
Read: 4 in
